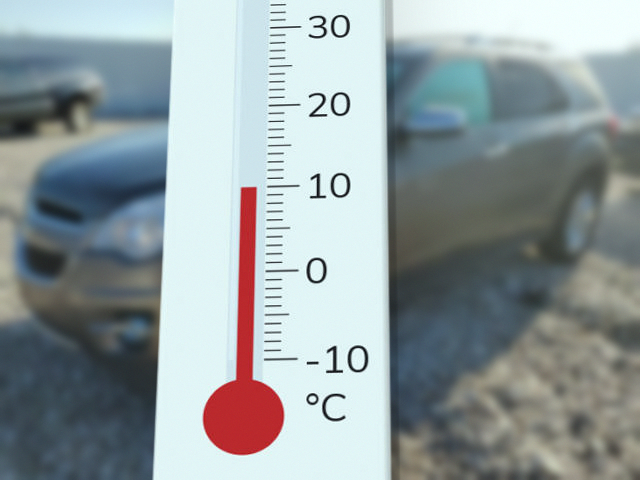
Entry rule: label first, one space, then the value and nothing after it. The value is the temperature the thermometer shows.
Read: 10 °C
